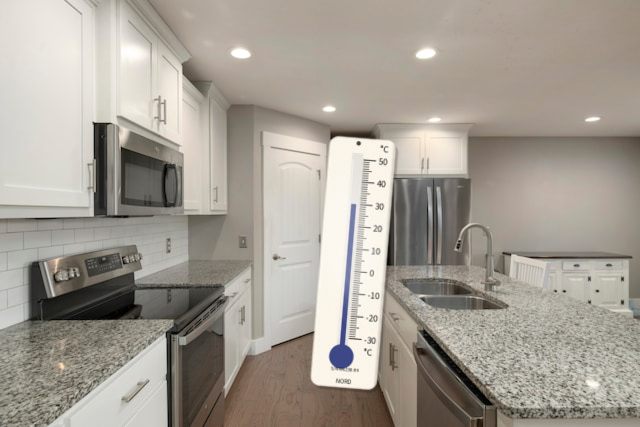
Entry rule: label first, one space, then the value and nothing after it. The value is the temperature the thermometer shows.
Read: 30 °C
